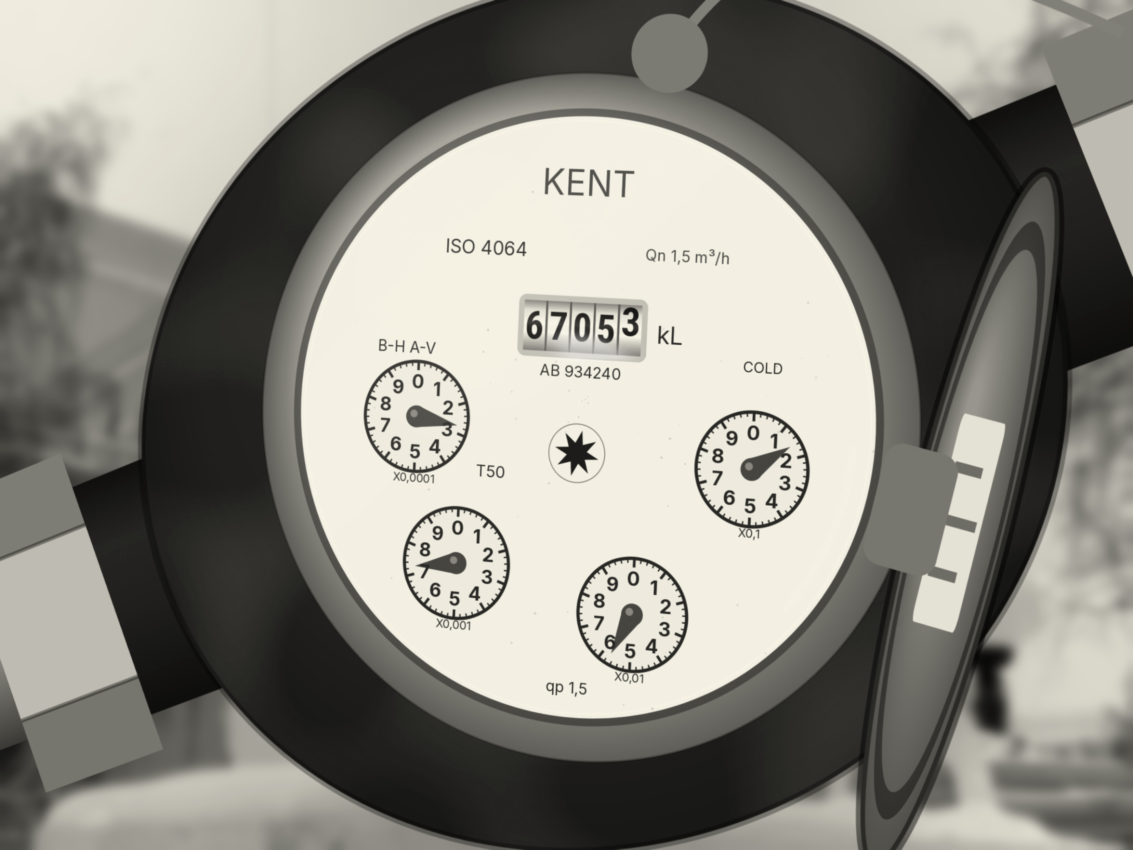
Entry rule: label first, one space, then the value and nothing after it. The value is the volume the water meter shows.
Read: 67053.1572 kL
